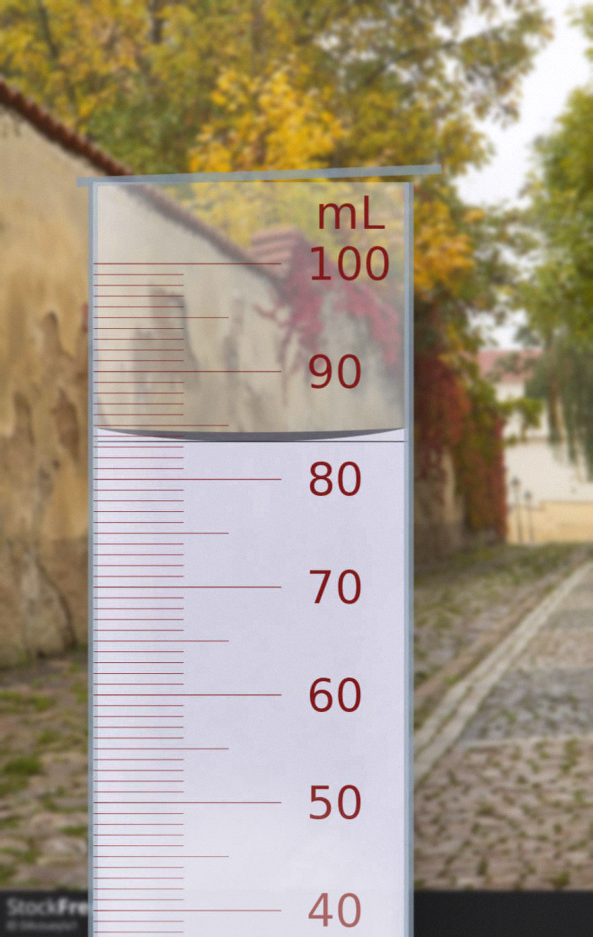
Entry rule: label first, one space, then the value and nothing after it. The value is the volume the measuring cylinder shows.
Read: 83.5 mL
